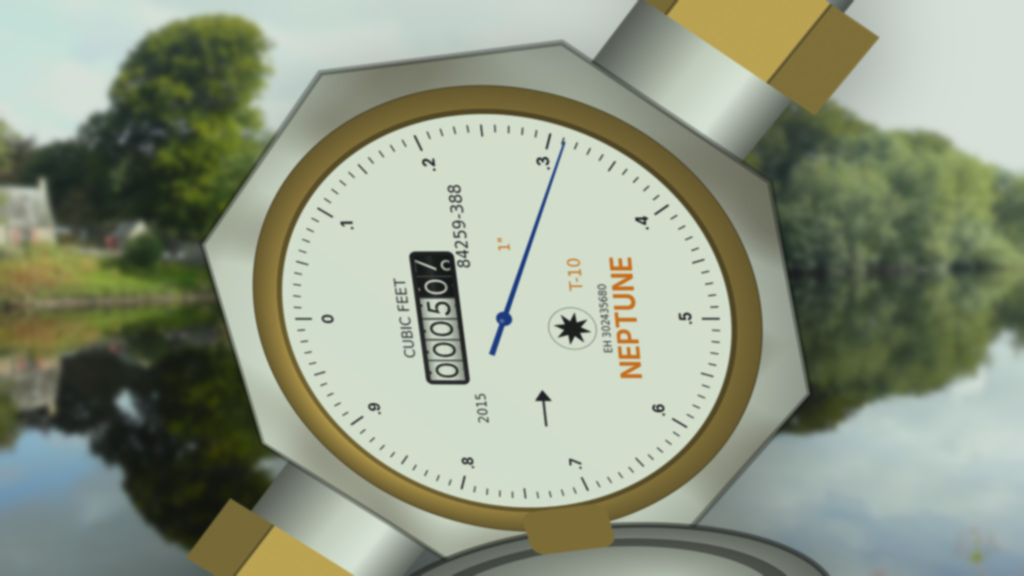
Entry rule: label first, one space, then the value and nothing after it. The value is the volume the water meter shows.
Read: 507.31 ft³
